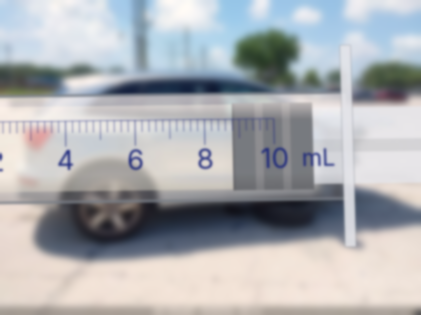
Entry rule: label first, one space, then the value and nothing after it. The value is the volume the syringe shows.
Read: 8.8 mL
